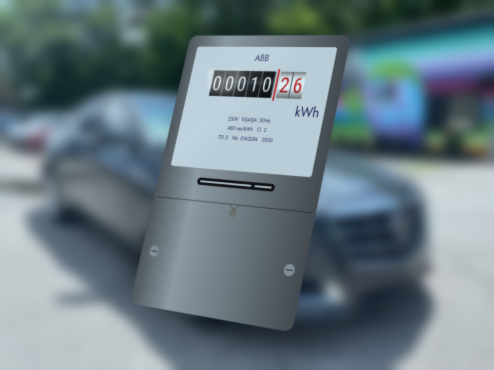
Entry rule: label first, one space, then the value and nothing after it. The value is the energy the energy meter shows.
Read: 10.26 kWh
